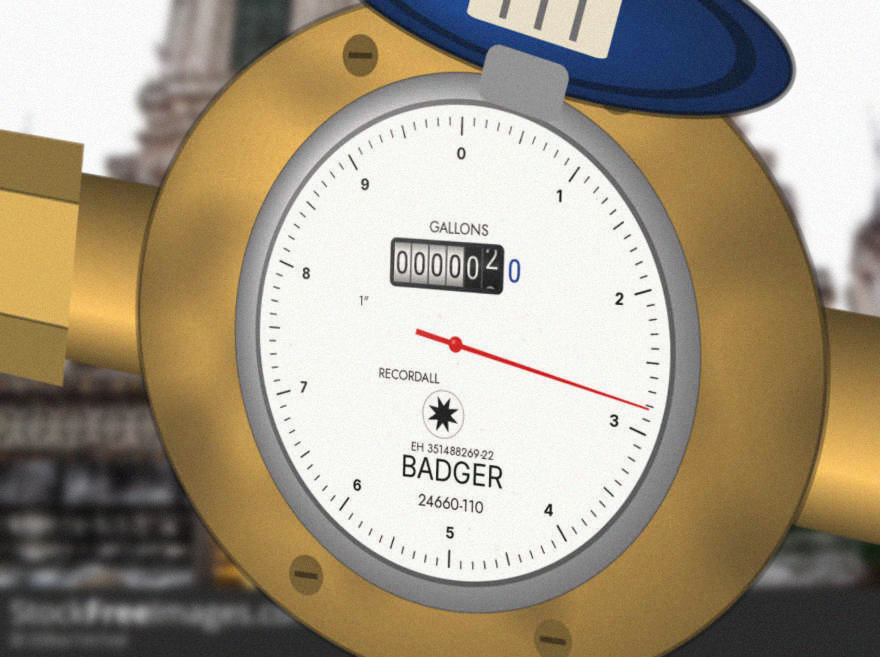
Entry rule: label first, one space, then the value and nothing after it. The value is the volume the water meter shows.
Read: 22.8 gal
